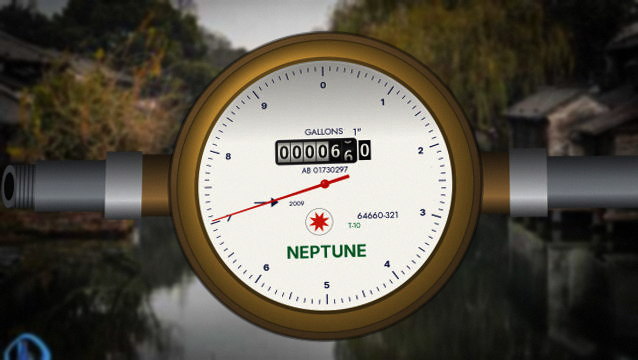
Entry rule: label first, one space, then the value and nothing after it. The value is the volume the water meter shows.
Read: 657.0 gal
